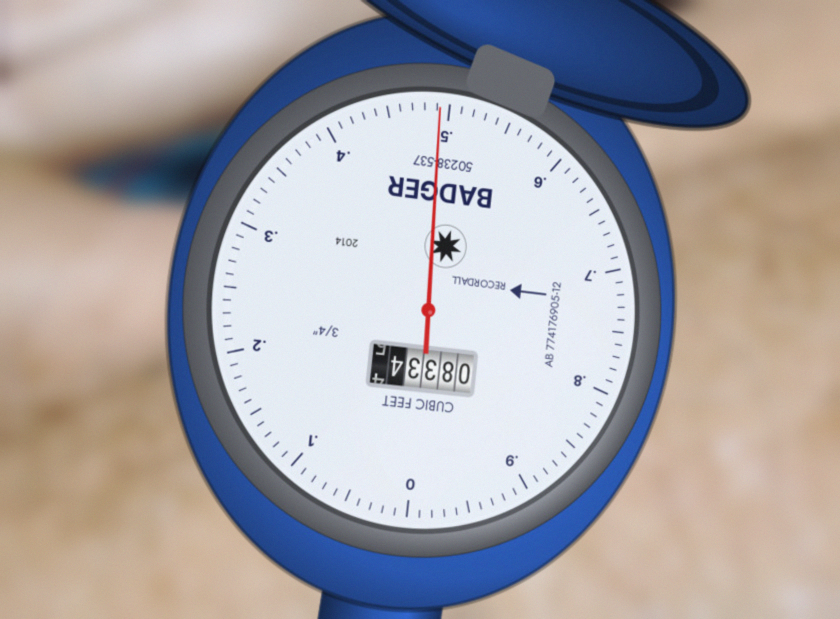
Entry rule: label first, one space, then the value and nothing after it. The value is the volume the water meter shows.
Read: 83344.49 ft³
